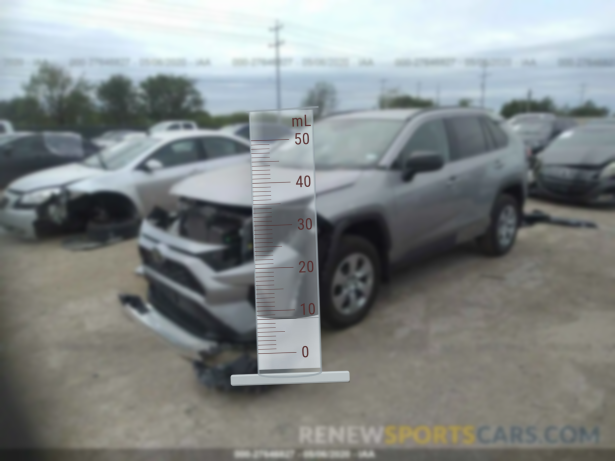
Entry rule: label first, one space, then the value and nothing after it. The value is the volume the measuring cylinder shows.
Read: 8 mL
